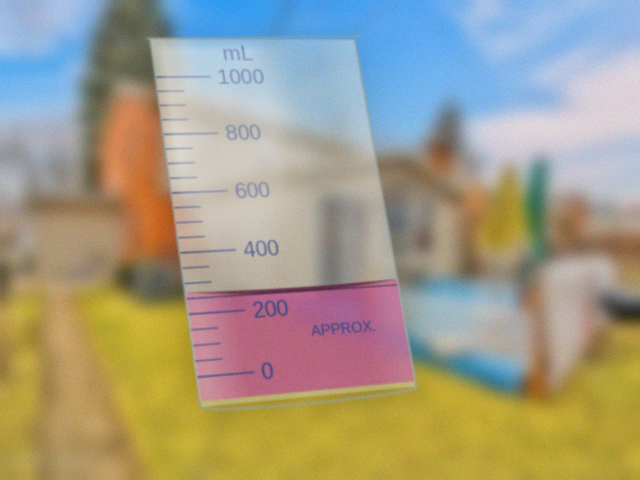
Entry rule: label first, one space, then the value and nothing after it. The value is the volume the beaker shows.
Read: 250 mL
